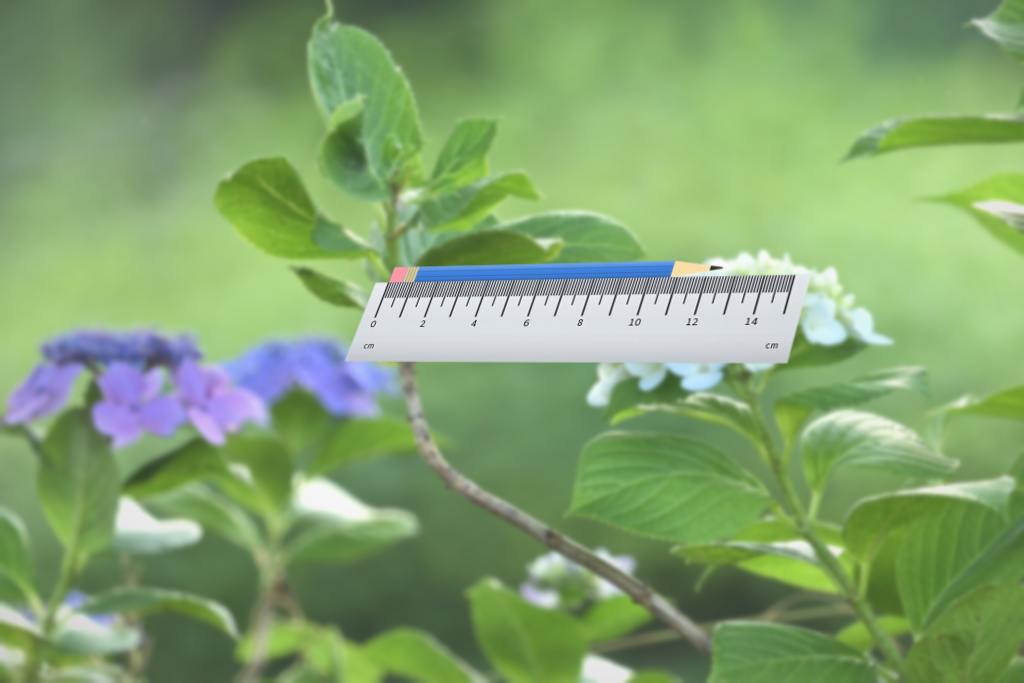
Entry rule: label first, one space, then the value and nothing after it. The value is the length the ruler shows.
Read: 12.5 cm
